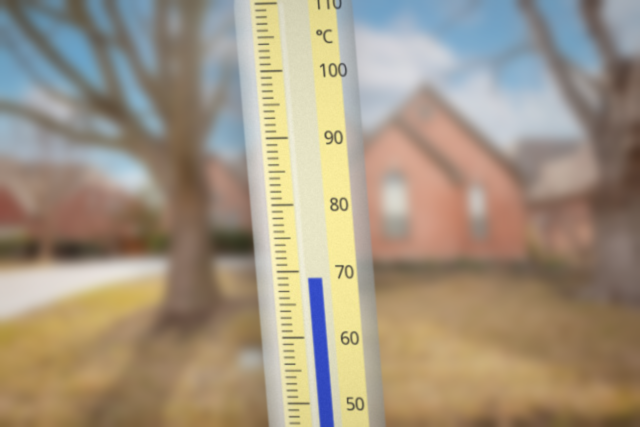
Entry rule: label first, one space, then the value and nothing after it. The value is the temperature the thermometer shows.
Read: 69 °C
